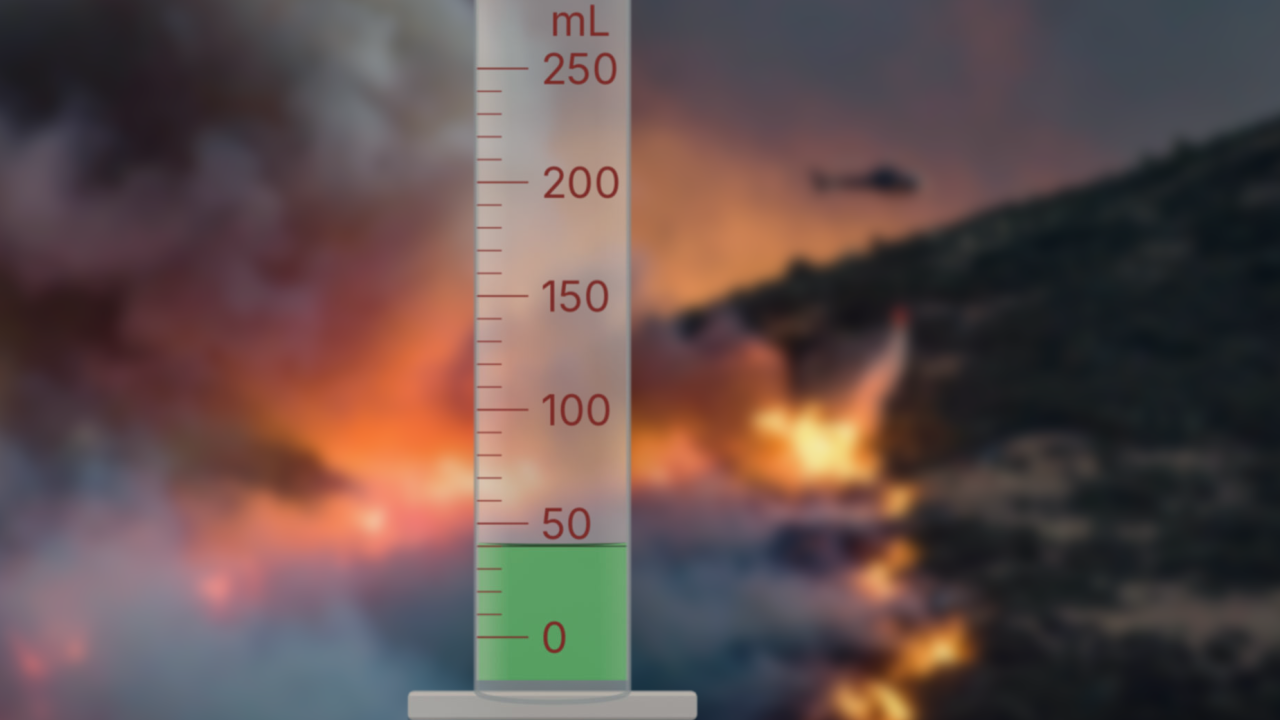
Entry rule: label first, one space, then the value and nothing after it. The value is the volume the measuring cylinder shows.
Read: 40 mL
